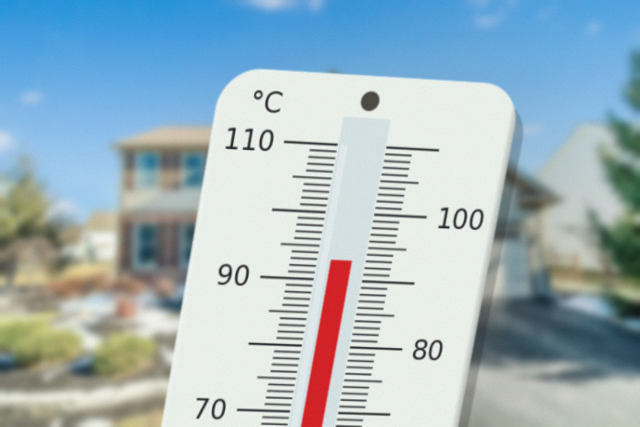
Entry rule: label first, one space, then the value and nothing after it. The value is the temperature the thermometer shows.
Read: 93 °C
